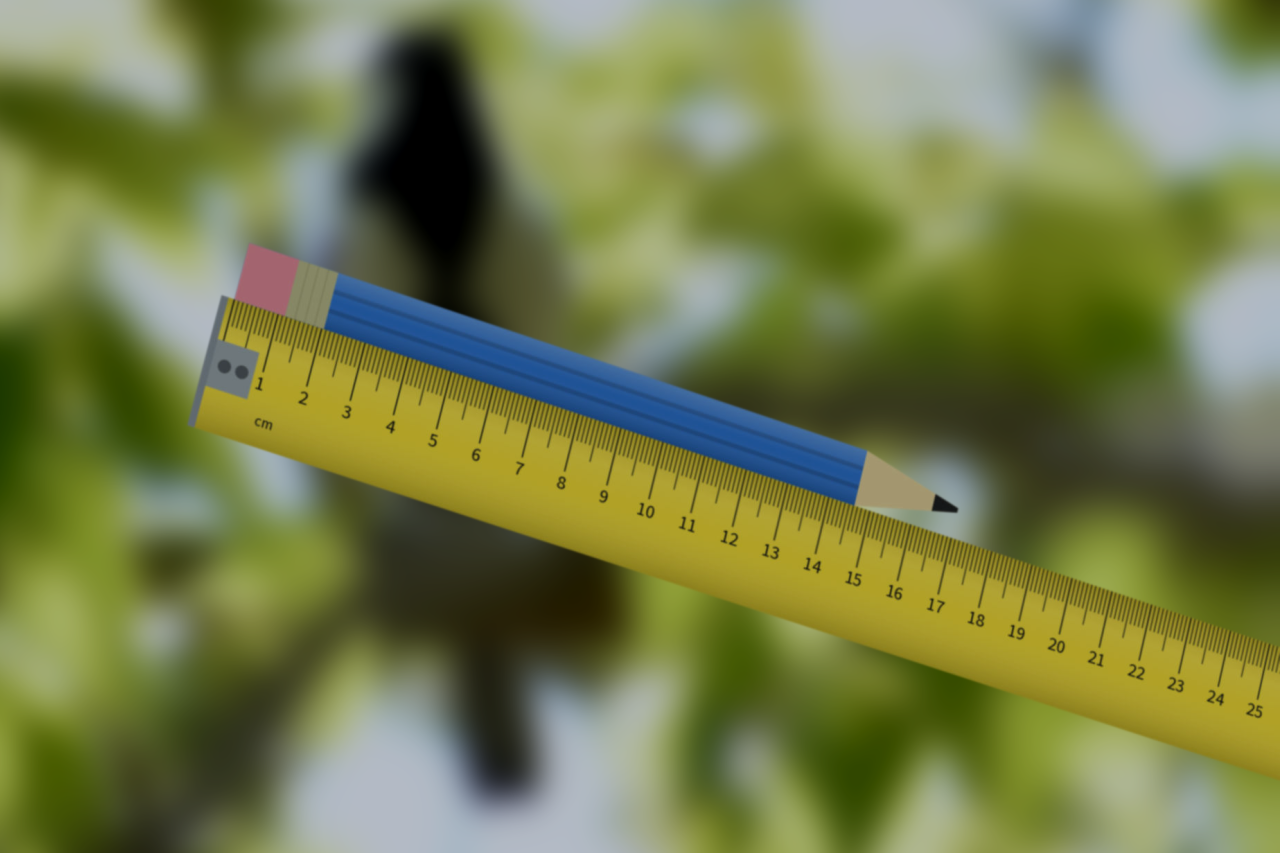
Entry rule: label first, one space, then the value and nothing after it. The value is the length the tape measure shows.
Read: 17 cm
